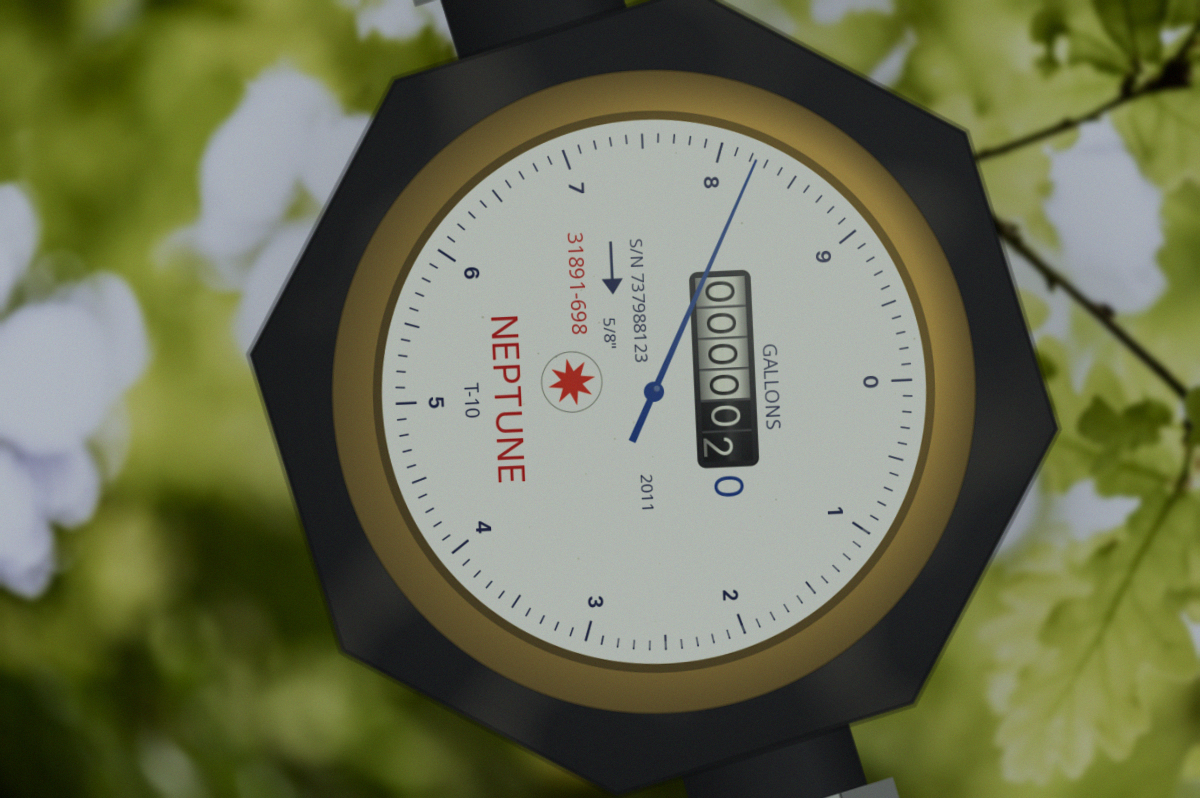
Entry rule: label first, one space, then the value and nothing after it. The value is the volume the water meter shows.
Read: 18.2 gal
